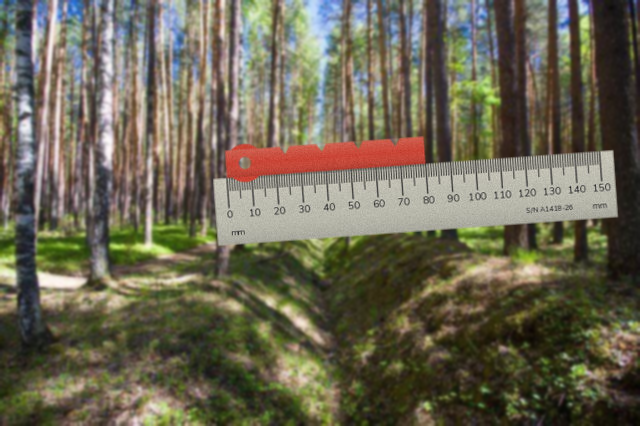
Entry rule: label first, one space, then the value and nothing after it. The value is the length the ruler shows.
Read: 80 mm
